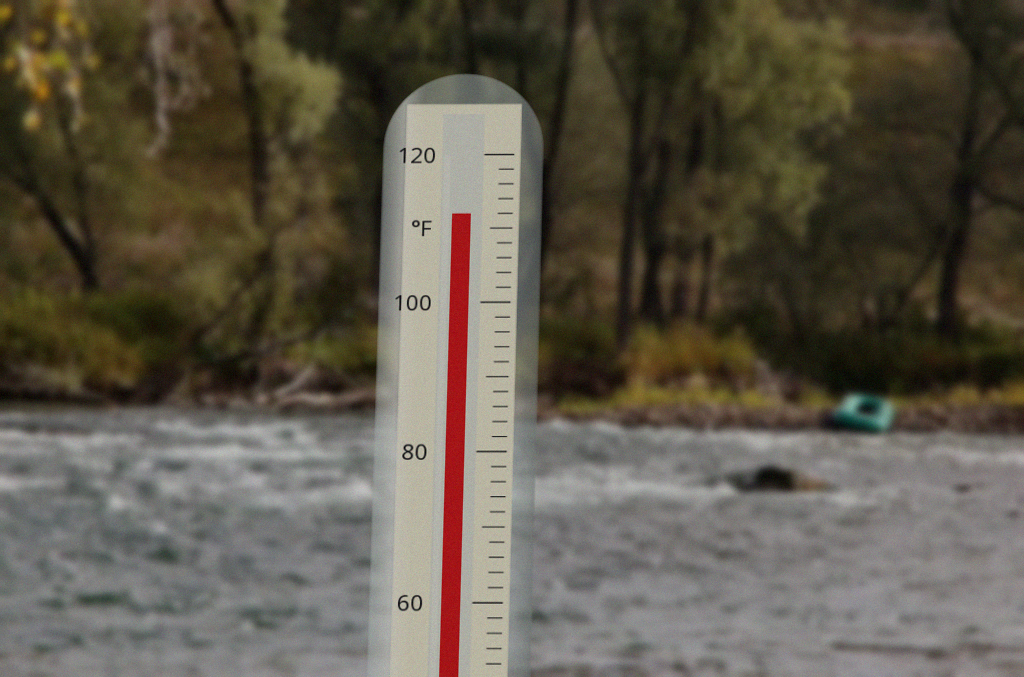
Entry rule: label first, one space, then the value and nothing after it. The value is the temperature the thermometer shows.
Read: 112 °F
